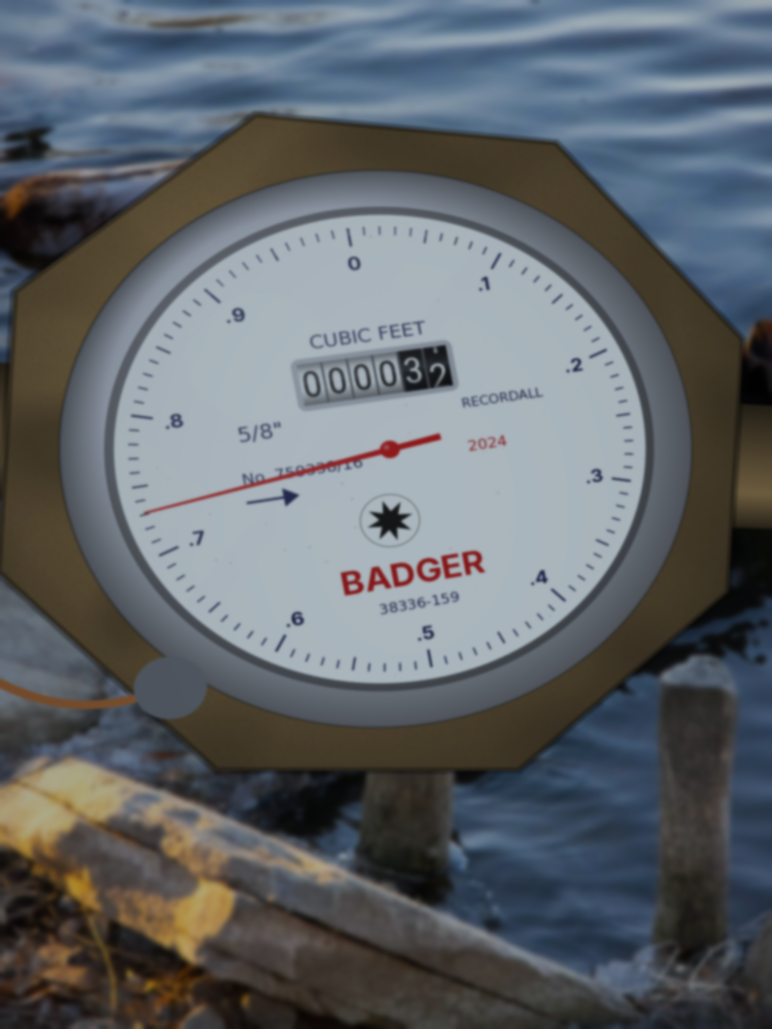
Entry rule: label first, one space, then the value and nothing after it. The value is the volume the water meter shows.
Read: 31.73 ft³
